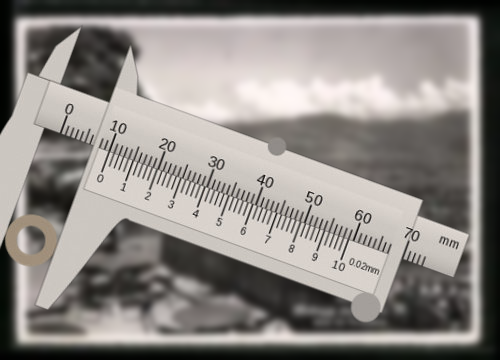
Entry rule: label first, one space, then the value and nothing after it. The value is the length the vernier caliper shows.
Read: 10.0 mm
